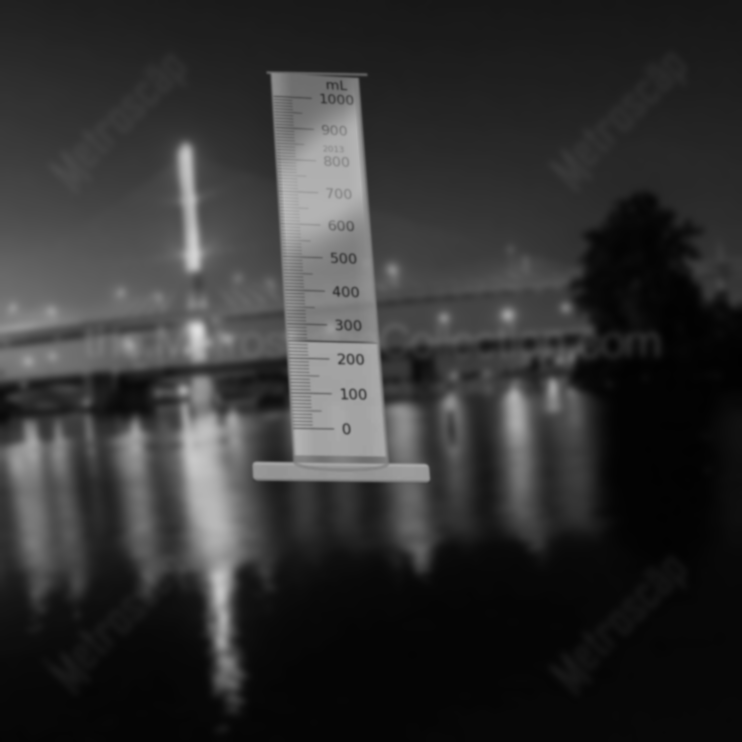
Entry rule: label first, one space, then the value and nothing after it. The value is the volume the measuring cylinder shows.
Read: 250 mL
